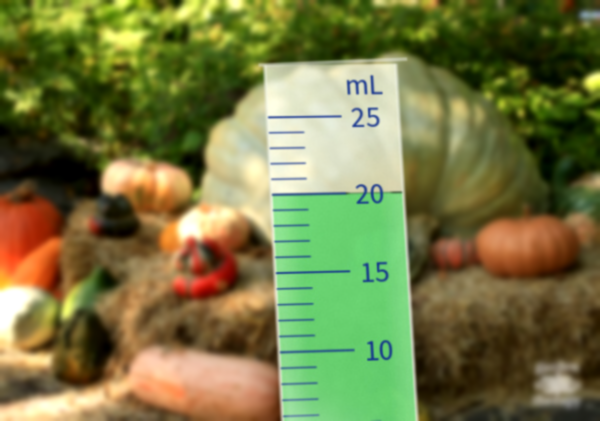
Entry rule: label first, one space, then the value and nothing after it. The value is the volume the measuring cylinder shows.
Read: 20 mL
